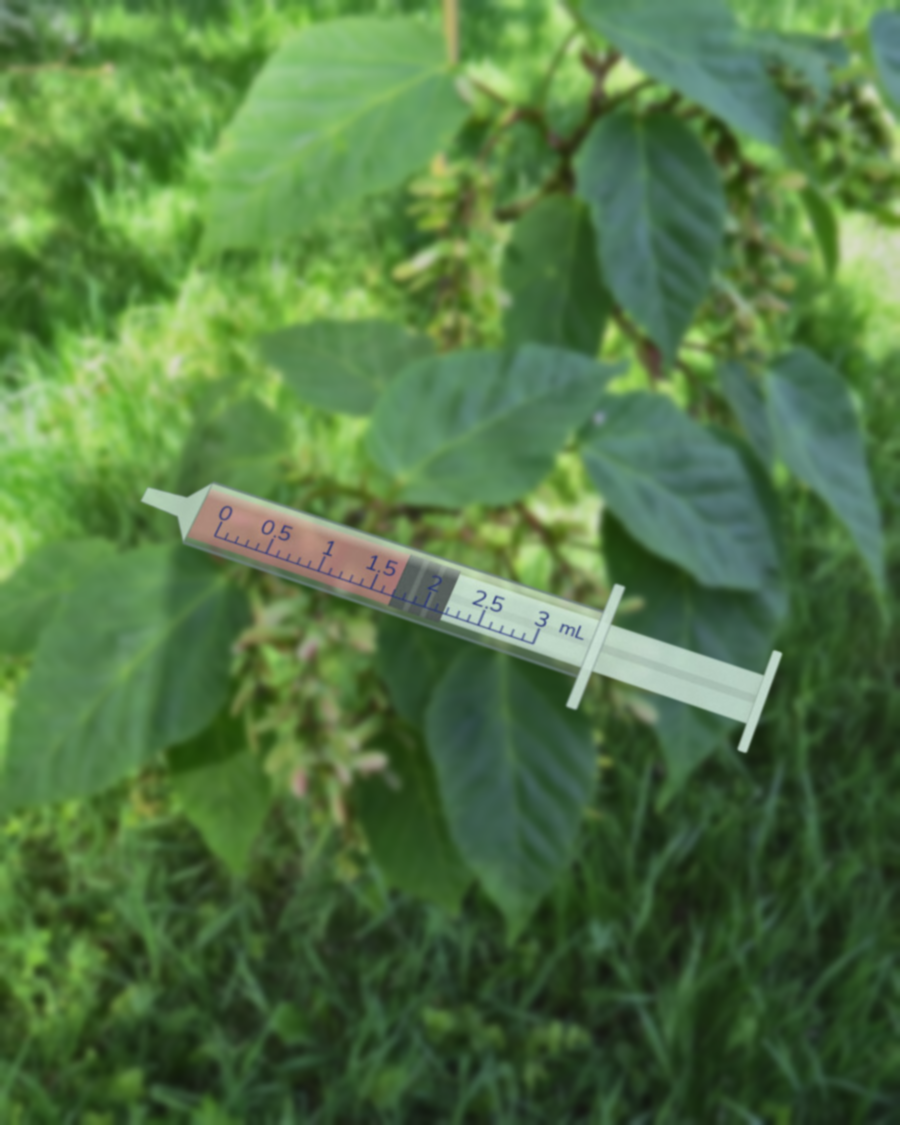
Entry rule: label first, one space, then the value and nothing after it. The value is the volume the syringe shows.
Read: 1.7 mL
